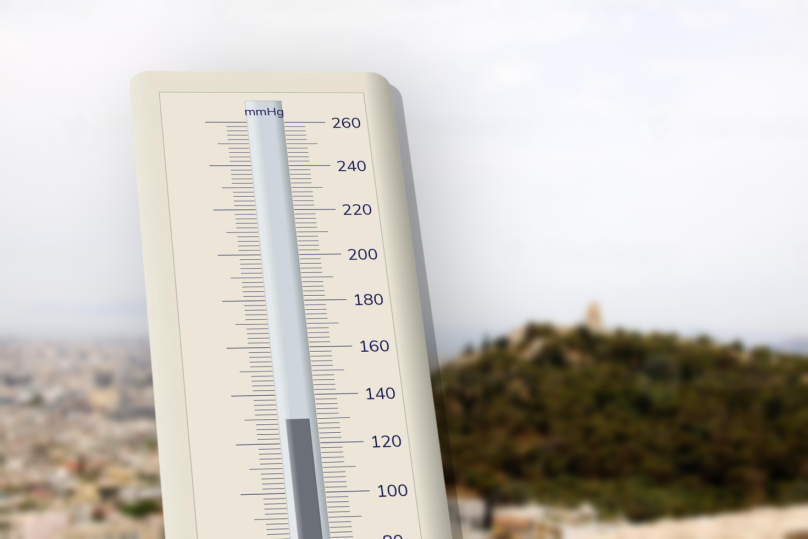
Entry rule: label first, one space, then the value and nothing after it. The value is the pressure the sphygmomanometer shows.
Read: 130 mmHg
